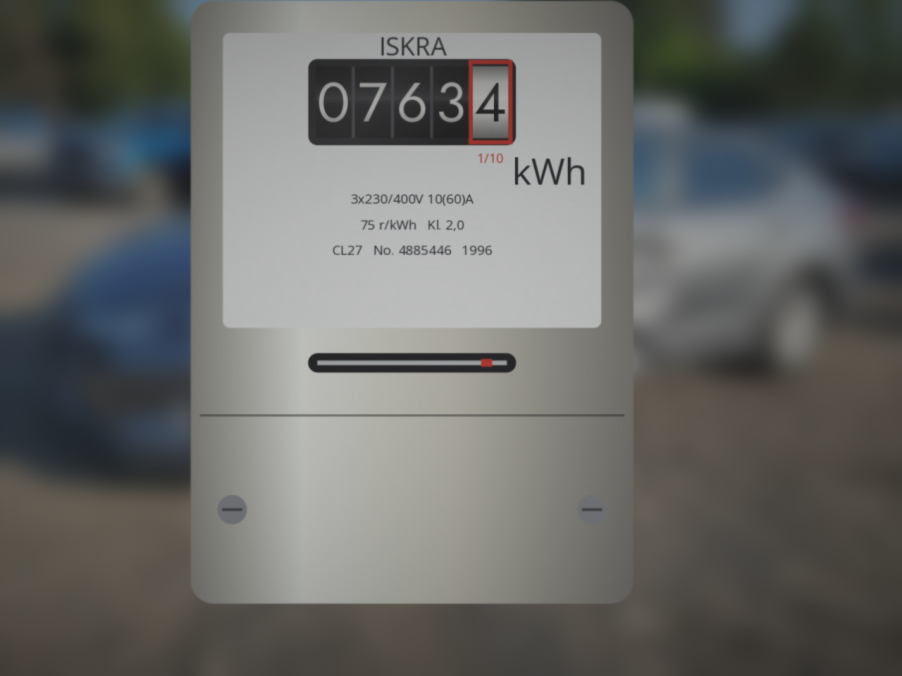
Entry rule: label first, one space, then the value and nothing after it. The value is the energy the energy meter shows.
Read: 763.4 kWh
